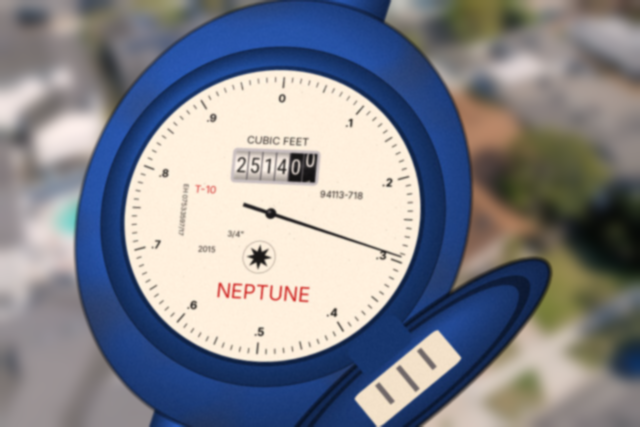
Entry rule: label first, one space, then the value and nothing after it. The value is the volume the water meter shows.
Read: 251400.29 ft³
